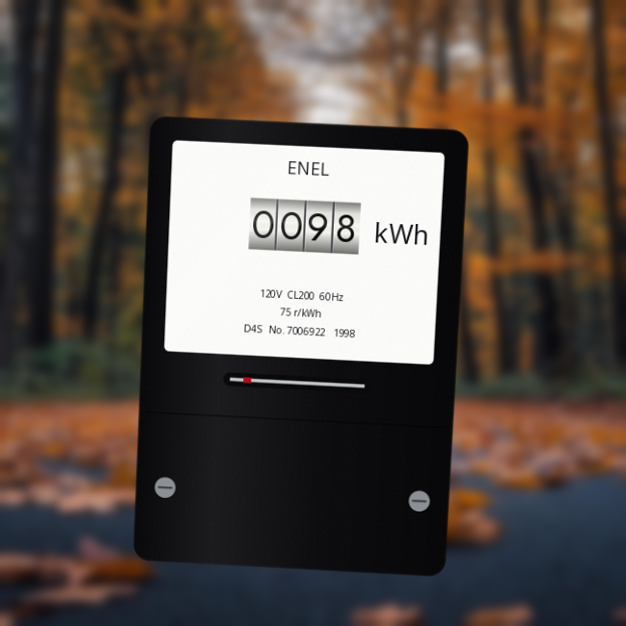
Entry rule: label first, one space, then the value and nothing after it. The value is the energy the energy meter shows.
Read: 98 kWh
